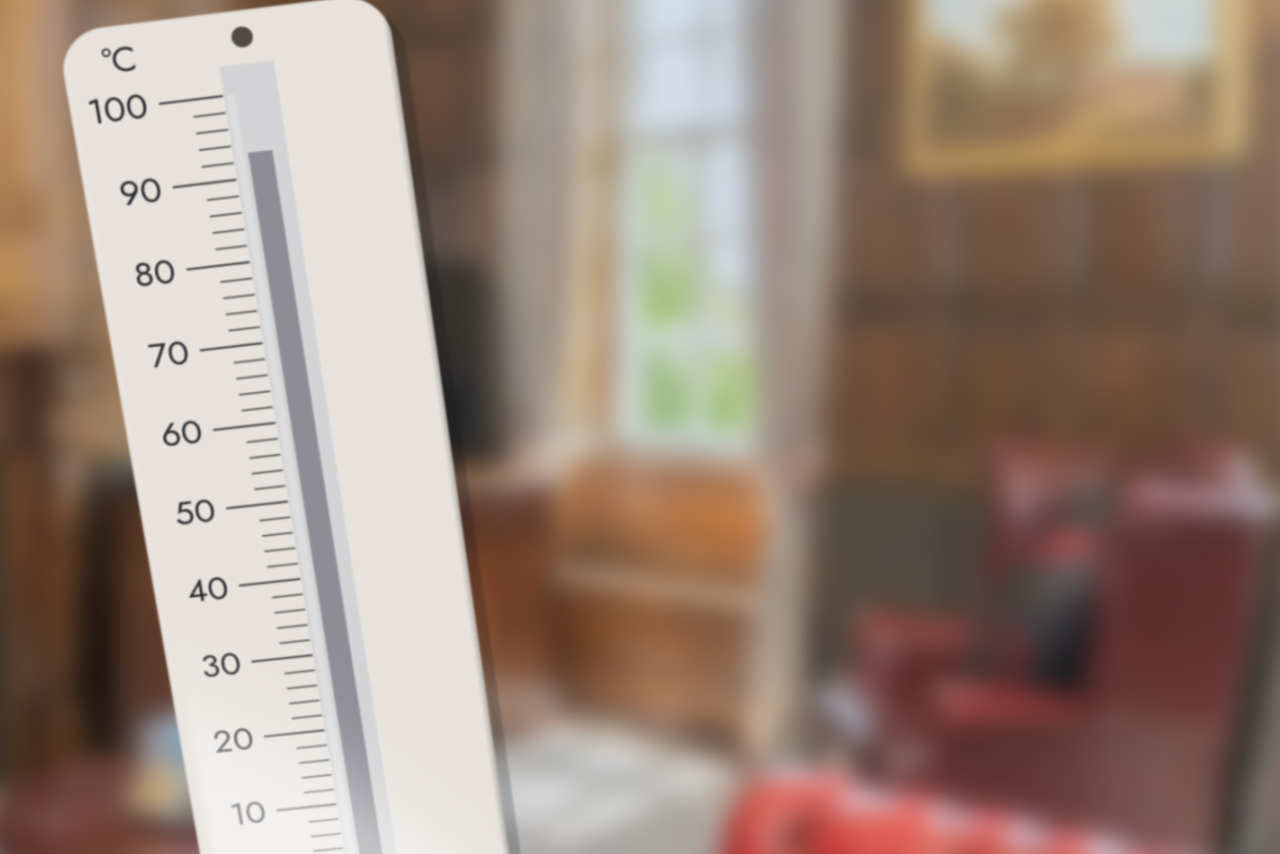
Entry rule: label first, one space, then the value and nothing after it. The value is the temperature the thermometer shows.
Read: 93 °C
